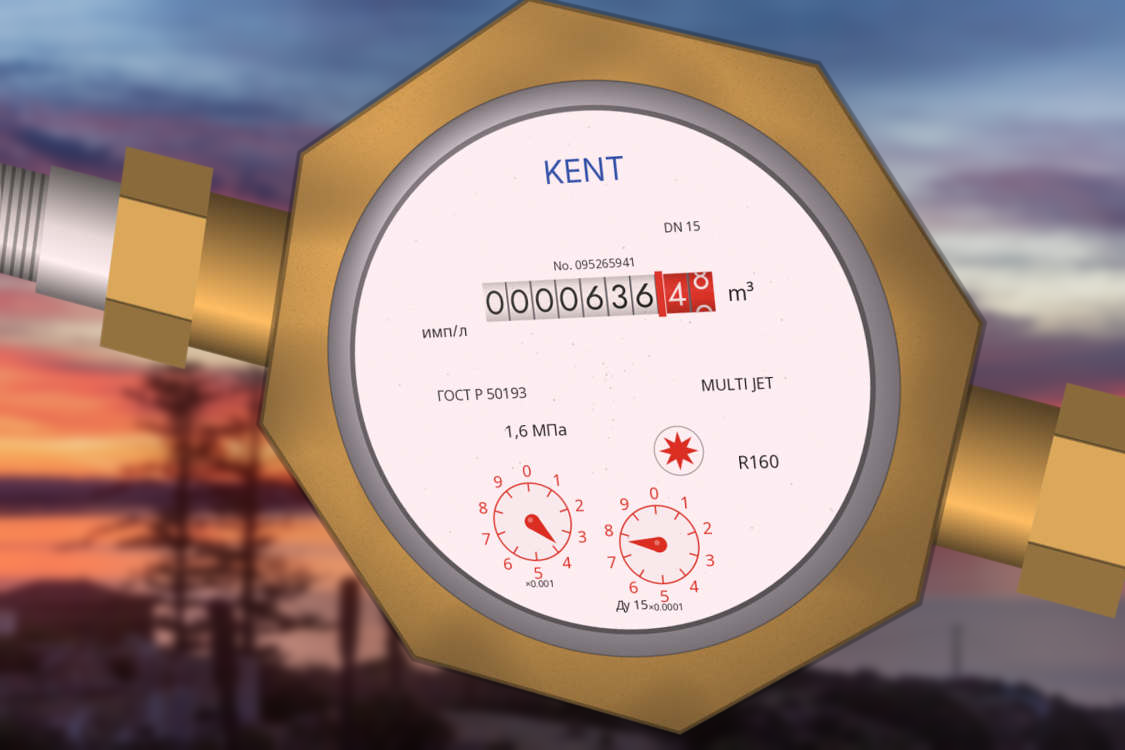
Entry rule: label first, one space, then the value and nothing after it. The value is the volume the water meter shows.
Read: 636.4837 m³
